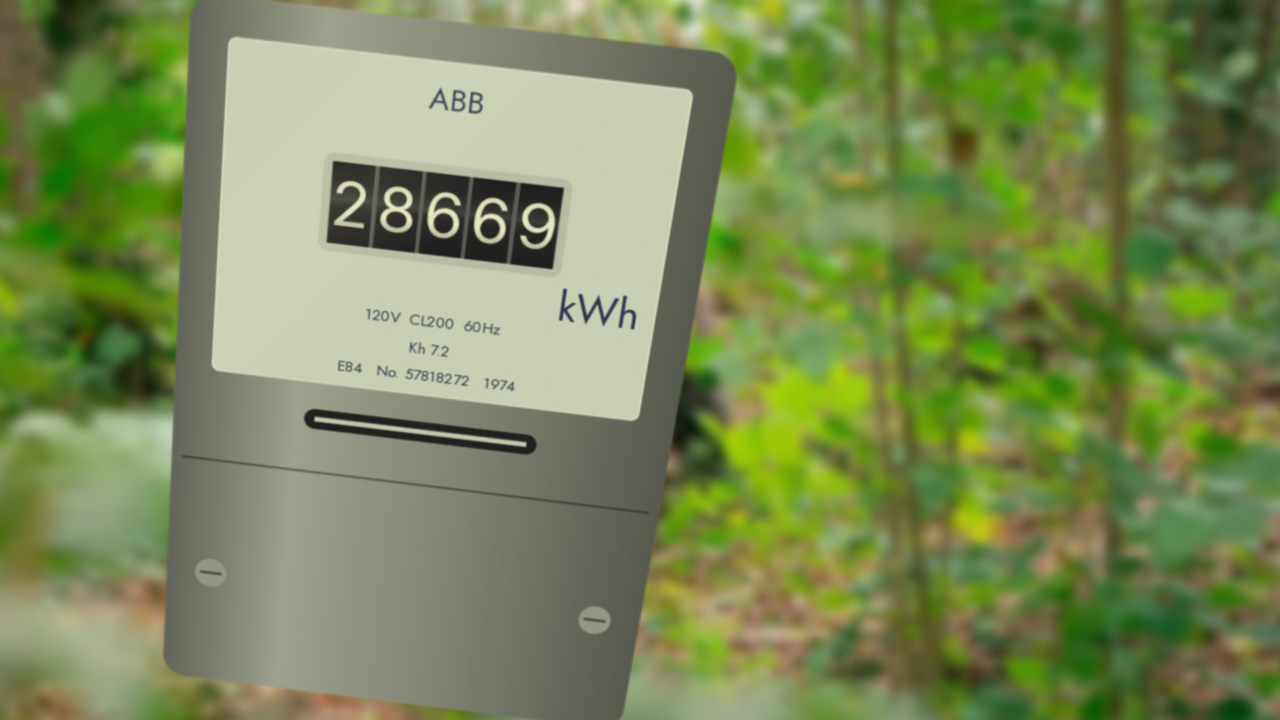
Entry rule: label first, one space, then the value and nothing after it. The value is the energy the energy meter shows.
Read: 28669 kWh
